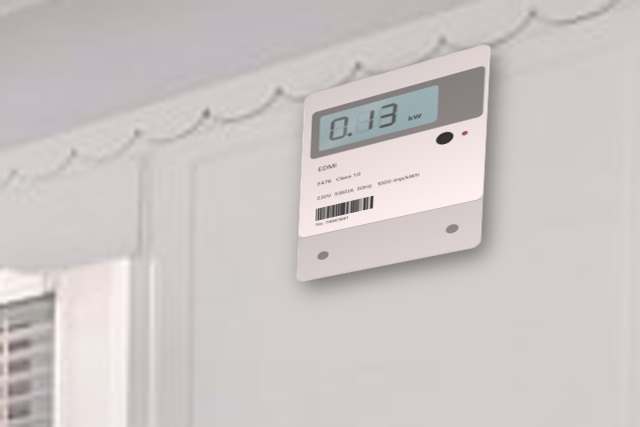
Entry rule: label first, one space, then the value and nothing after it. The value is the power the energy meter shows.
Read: 0.13 kW
